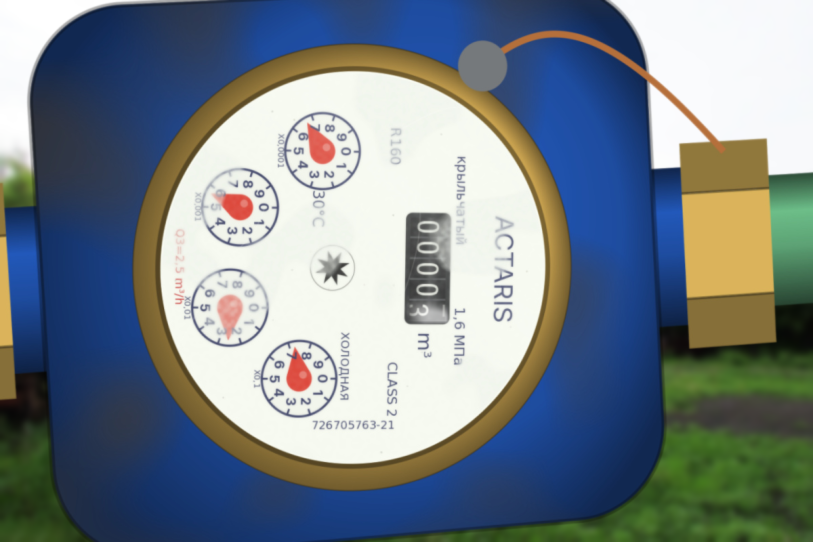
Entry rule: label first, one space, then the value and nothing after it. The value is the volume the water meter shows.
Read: 2.7256 m³
